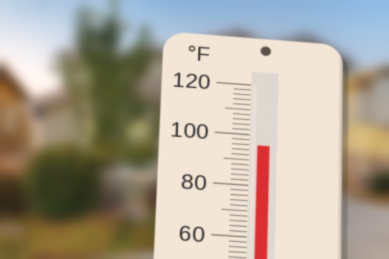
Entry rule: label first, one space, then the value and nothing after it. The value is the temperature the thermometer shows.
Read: 96 °F
